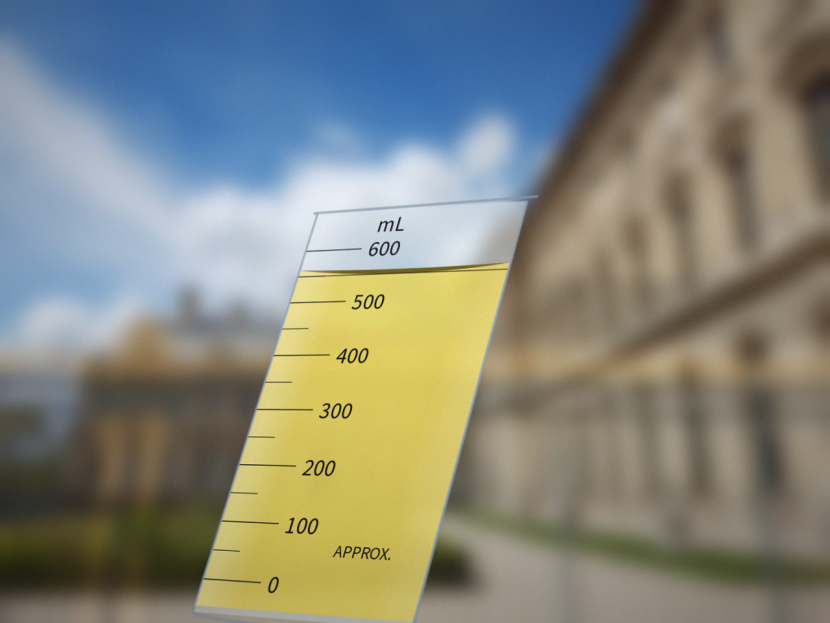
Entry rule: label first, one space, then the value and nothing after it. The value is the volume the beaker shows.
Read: 550 mL
